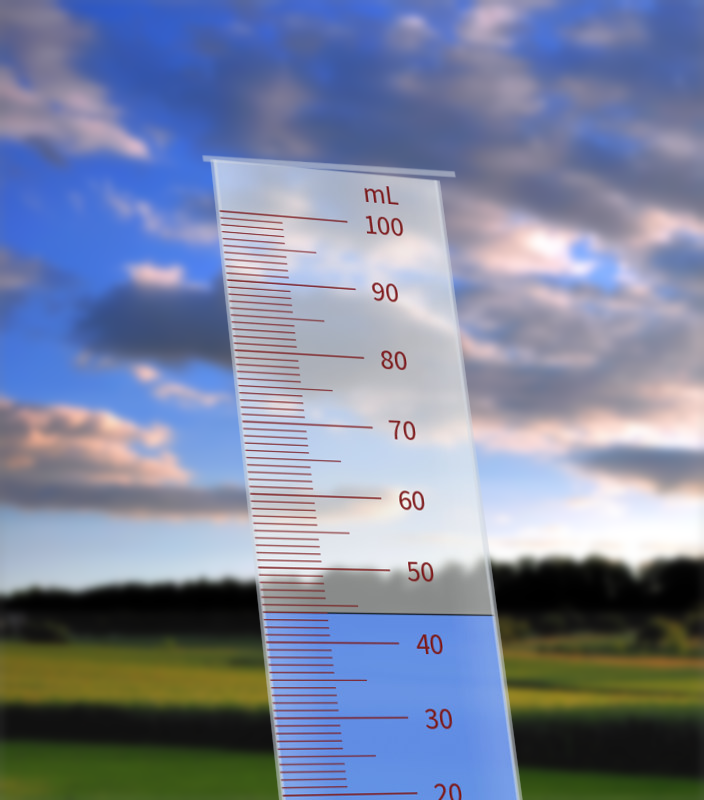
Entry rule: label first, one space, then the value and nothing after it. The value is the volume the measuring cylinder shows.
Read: 44 mL
